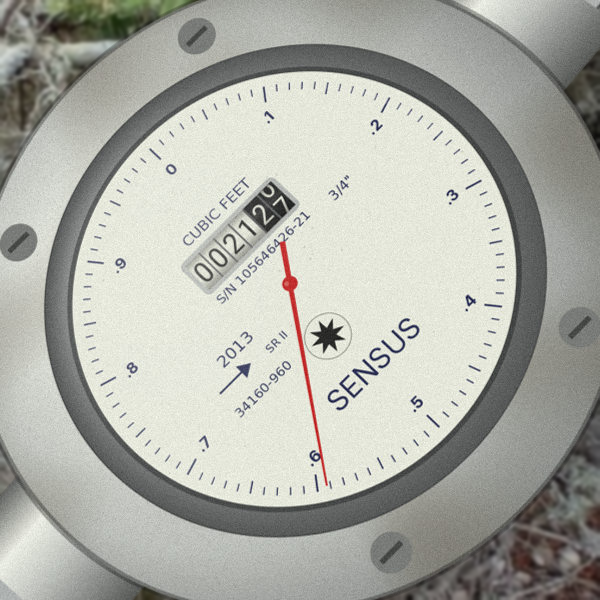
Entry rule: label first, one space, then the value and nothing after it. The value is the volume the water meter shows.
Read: 2126.59 ft³
